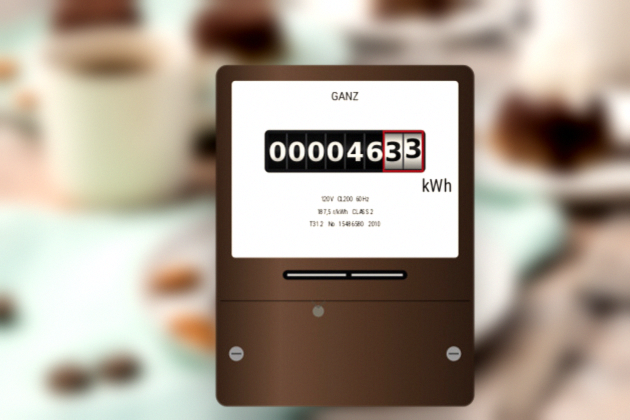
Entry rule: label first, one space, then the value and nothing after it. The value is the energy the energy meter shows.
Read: 46.33 kWh
